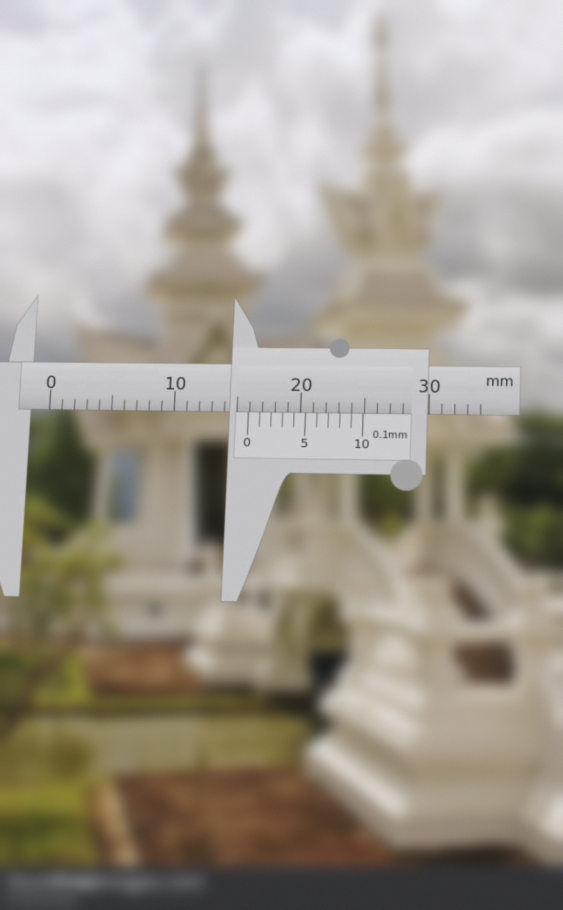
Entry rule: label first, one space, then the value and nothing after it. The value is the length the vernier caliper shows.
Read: 15.9 mm
